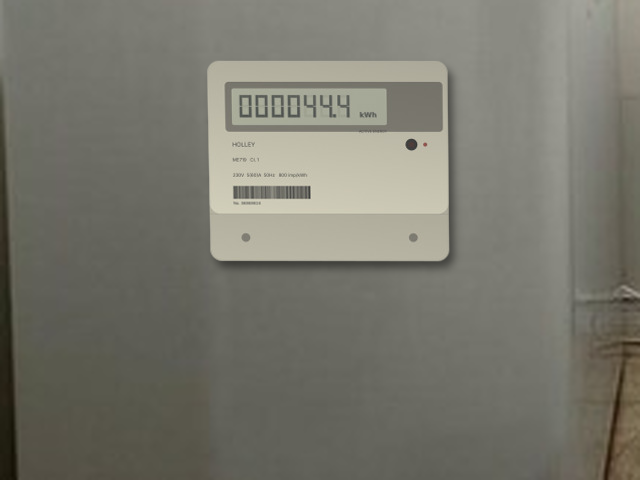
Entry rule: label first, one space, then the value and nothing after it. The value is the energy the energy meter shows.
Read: 44.4 kWh
